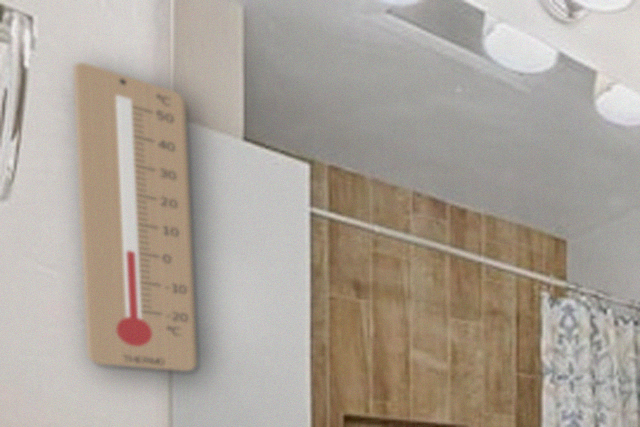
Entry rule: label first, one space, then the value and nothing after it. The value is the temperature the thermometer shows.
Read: 0 °C
